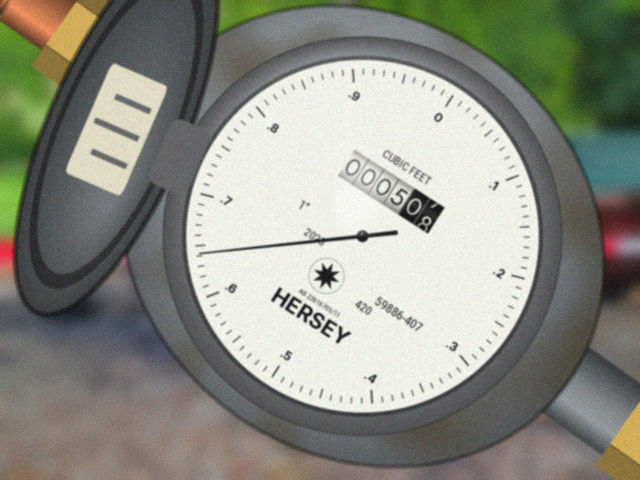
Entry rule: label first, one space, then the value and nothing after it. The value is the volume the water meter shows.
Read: 507.64 ft³
